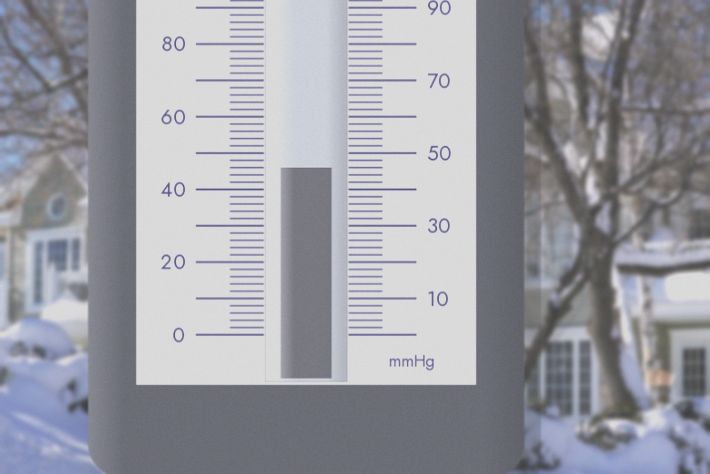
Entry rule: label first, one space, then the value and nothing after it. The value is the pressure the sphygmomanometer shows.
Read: 46 mmHg
